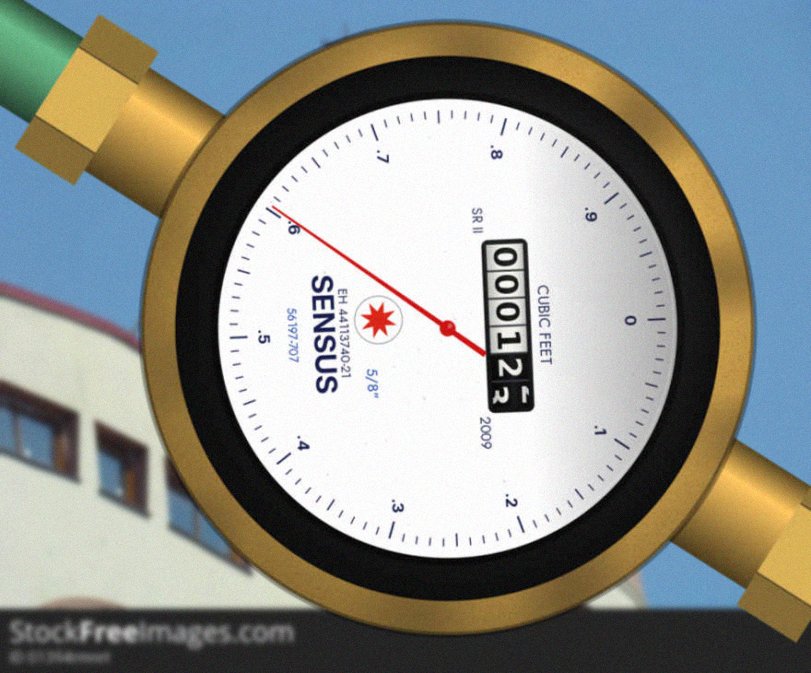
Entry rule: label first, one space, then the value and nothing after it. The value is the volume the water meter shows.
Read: 122.60 ft³
